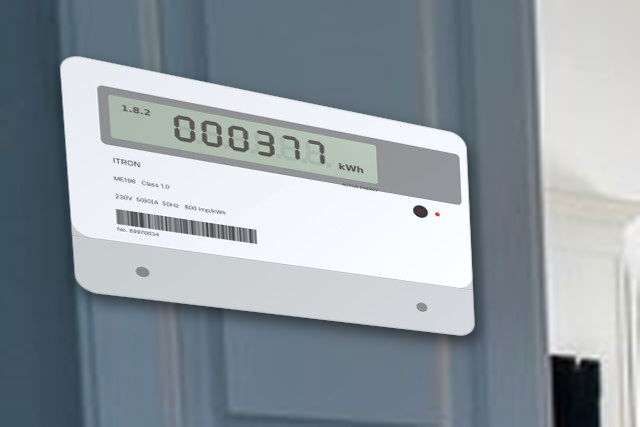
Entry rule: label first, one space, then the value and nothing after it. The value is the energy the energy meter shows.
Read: 377 kWh
